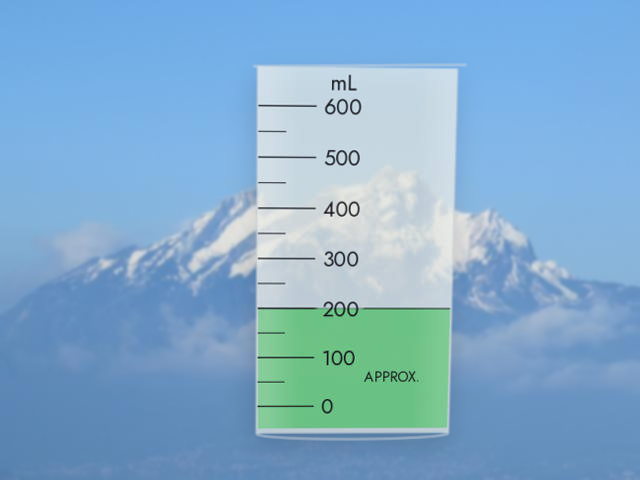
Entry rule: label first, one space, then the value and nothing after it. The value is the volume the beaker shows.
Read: 200 mL
